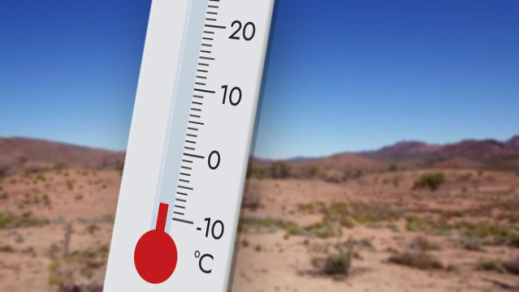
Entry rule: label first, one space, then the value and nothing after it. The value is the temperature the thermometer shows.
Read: -8 °C
